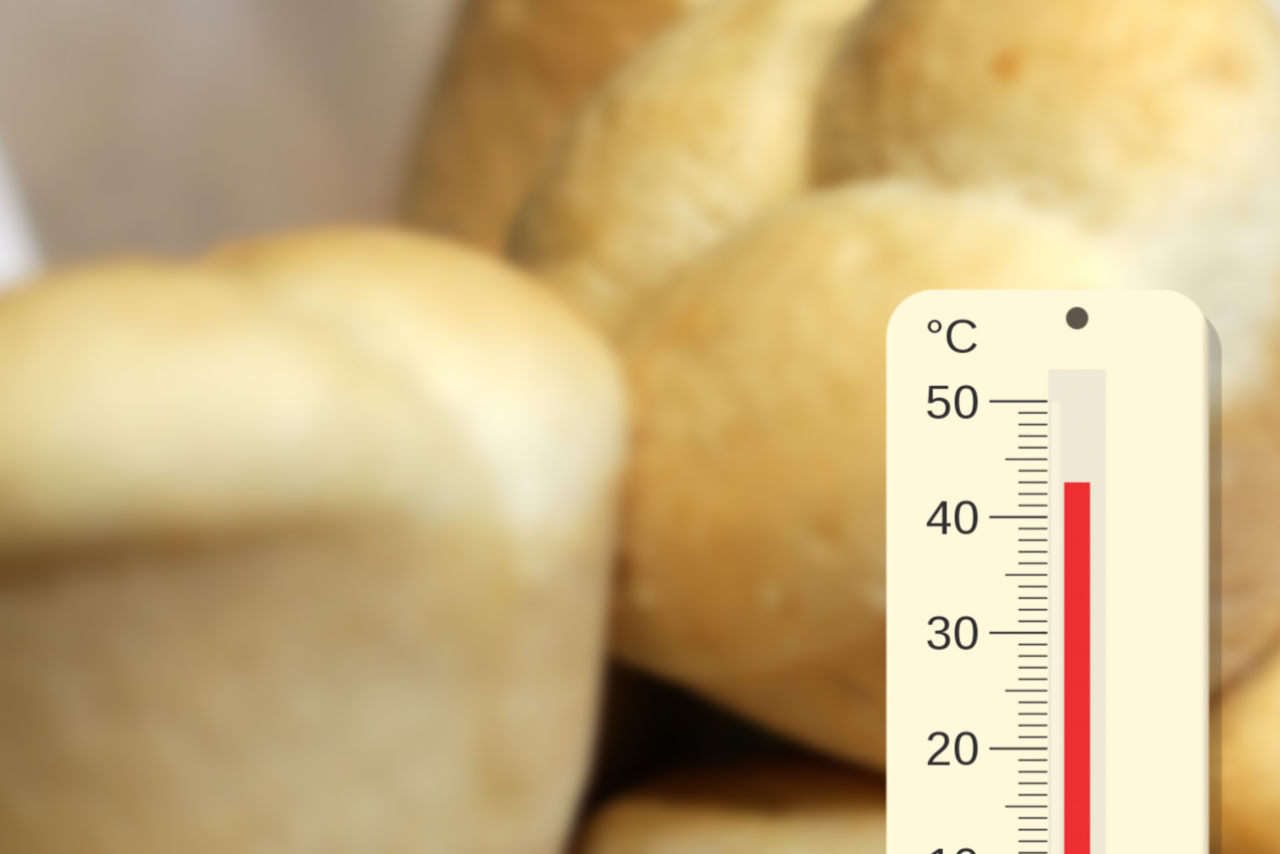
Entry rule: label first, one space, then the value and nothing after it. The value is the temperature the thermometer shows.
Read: 43 °C
